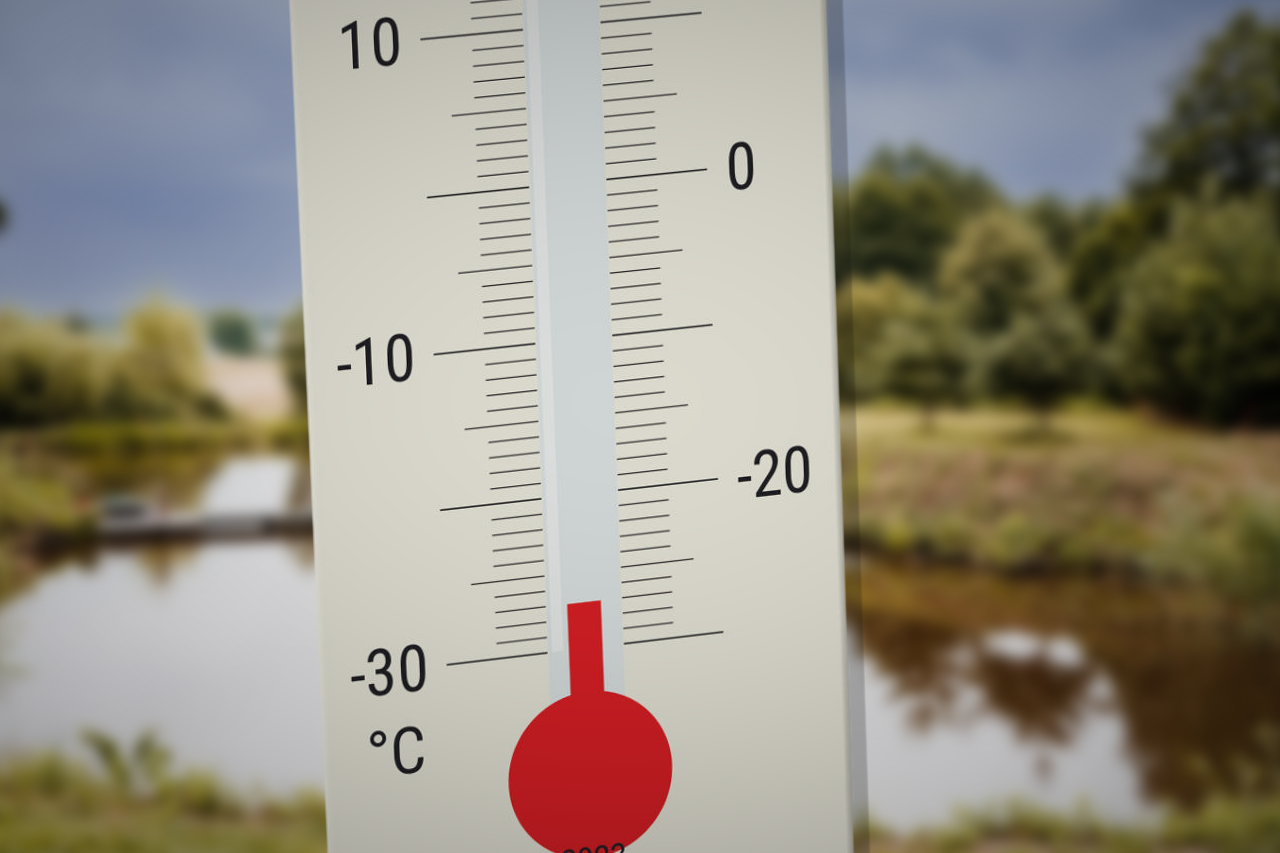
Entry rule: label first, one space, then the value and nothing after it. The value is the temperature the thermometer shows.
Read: -27 °C
